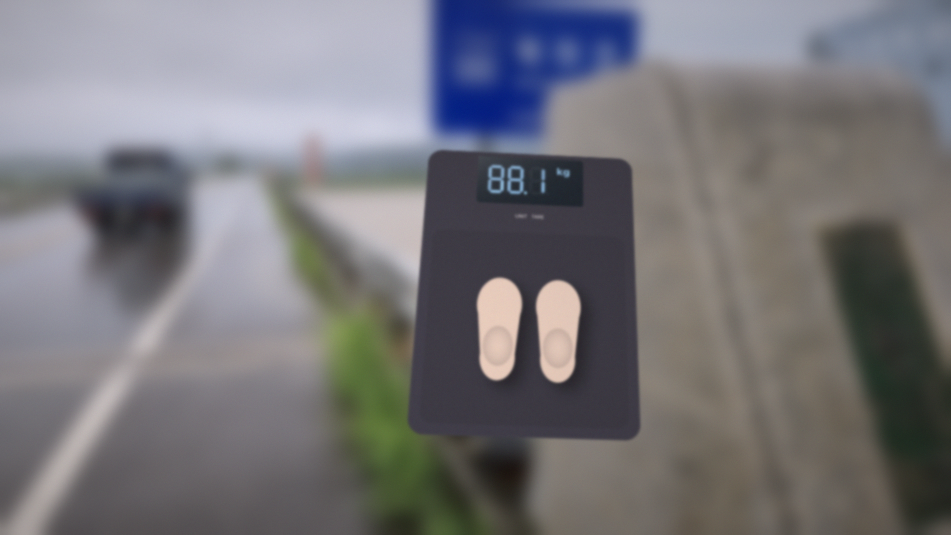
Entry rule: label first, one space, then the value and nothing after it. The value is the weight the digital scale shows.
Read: 88.1 kg
